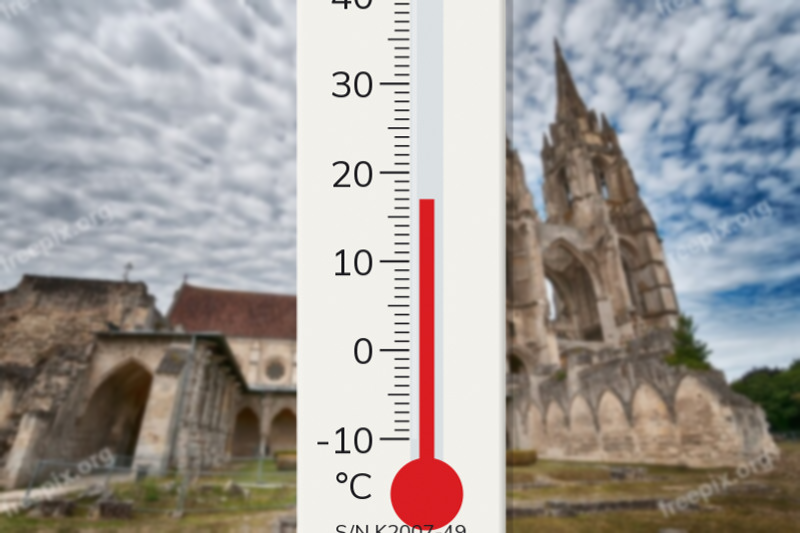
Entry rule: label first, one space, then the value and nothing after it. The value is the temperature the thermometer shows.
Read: 17 °C
